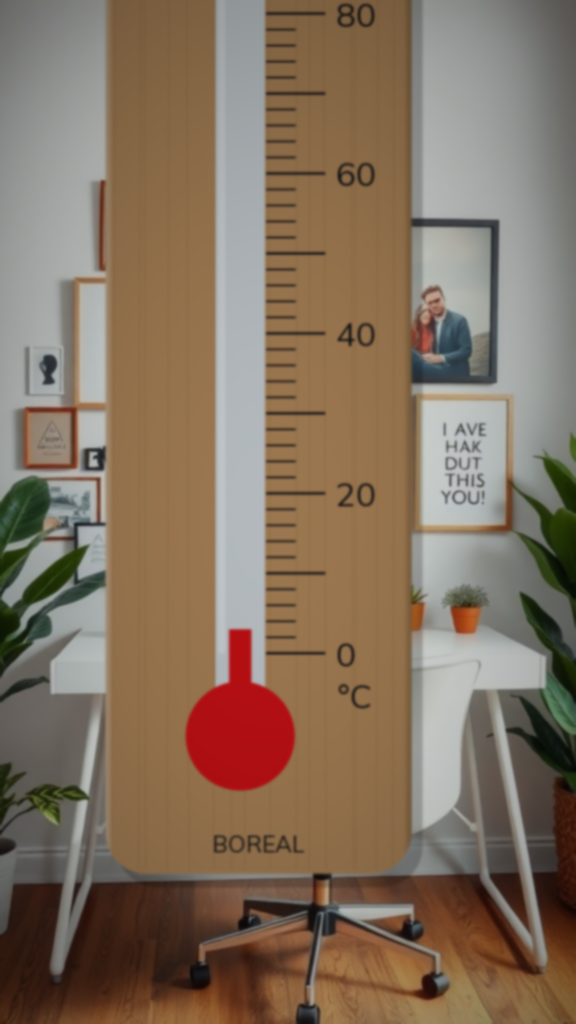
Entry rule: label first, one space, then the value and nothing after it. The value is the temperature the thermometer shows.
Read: 3 °C
